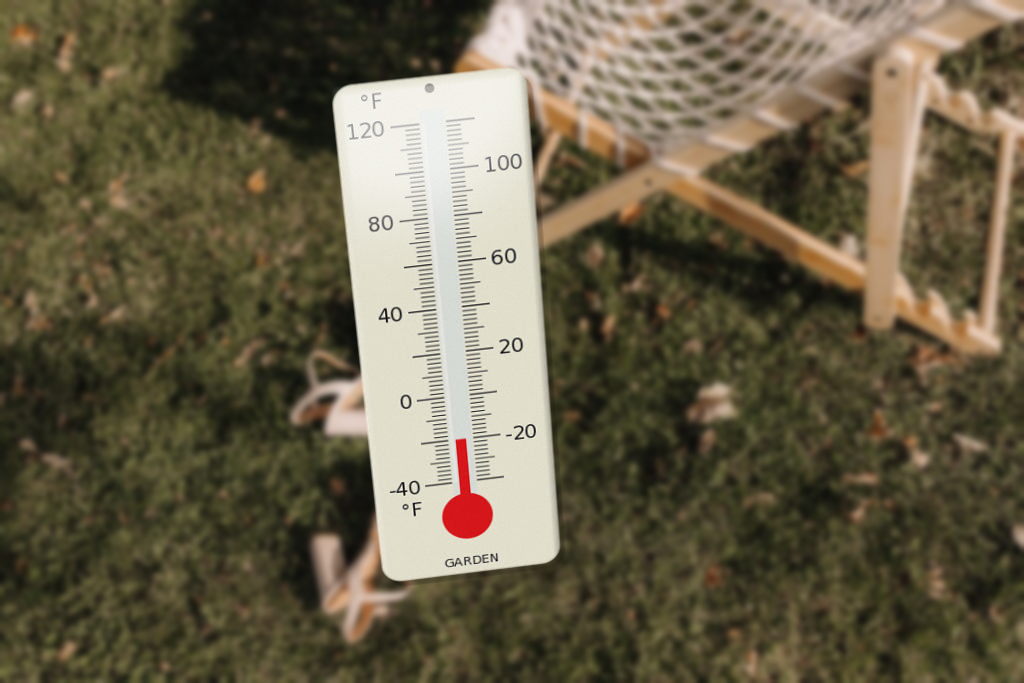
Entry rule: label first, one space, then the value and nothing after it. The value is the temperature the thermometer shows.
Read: -20 °F
